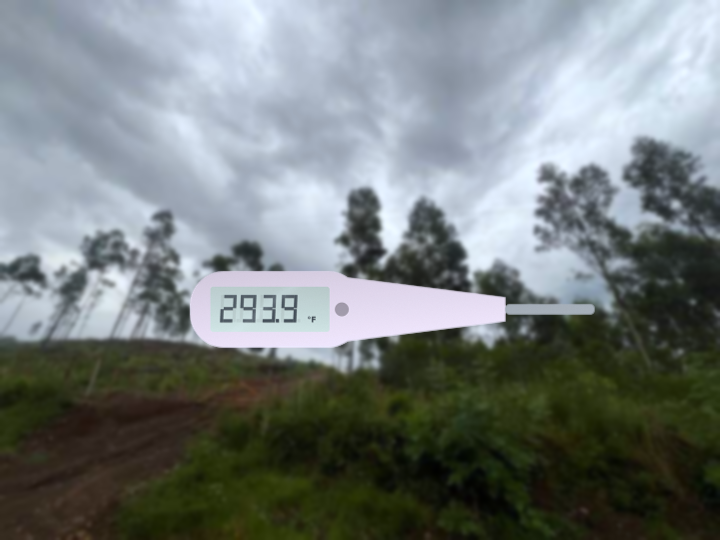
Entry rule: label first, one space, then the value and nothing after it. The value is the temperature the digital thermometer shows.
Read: 293.9 °F
